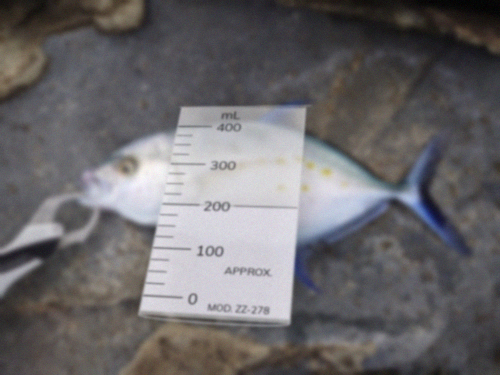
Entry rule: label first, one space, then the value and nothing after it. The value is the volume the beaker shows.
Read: 200 mL
